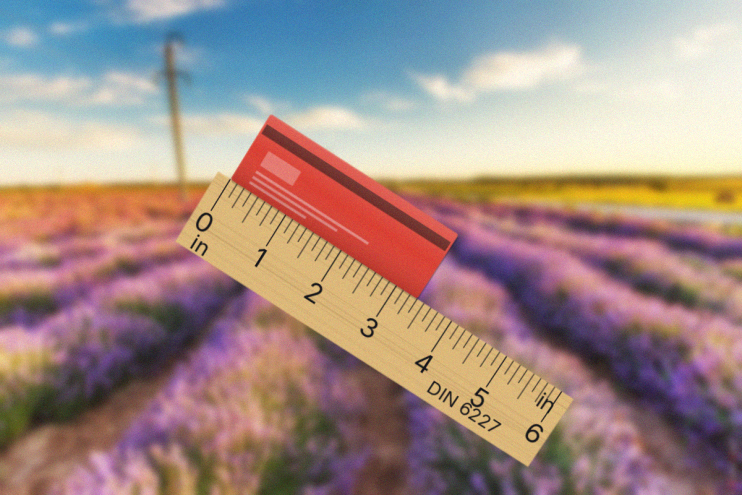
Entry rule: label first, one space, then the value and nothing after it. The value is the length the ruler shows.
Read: 3.375 in
